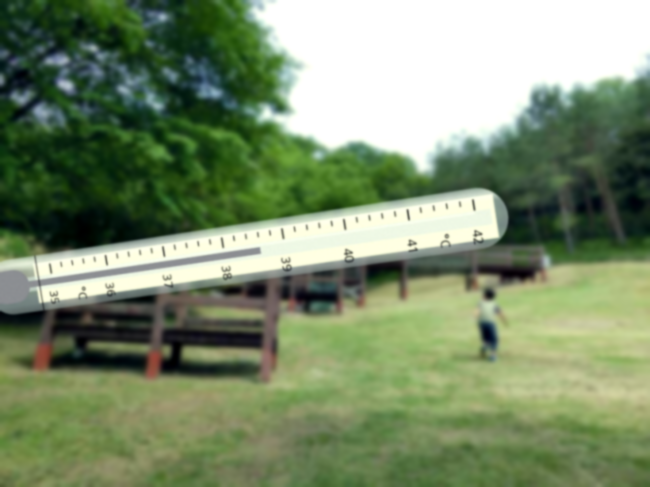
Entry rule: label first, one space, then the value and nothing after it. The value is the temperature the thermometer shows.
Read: 38.6 °C
